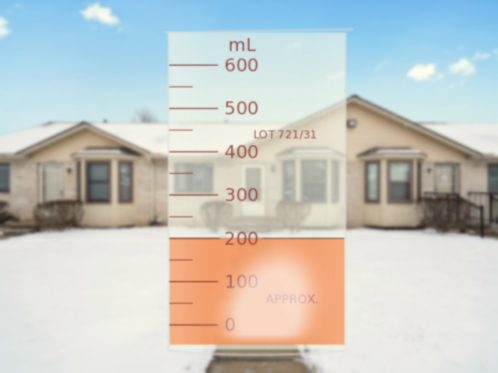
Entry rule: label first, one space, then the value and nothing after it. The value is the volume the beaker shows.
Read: 200 mL
